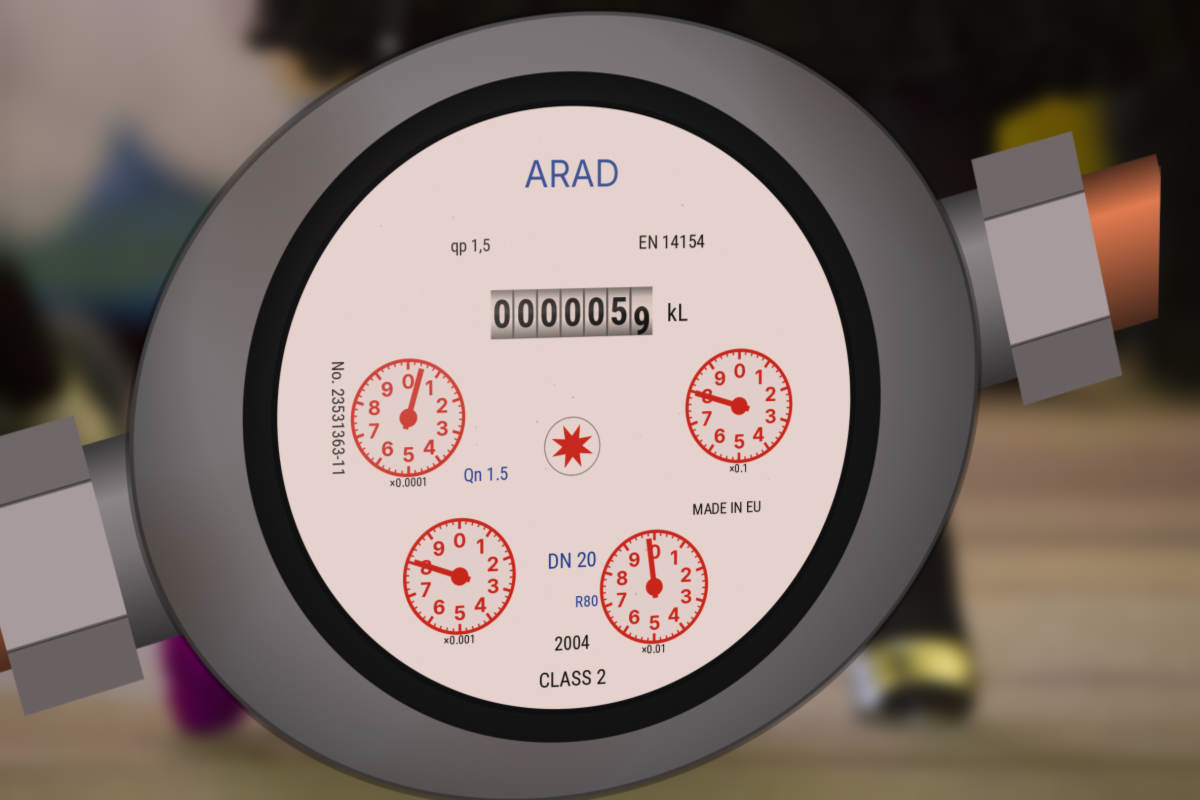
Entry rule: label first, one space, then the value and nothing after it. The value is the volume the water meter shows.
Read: 58.7980 kL
